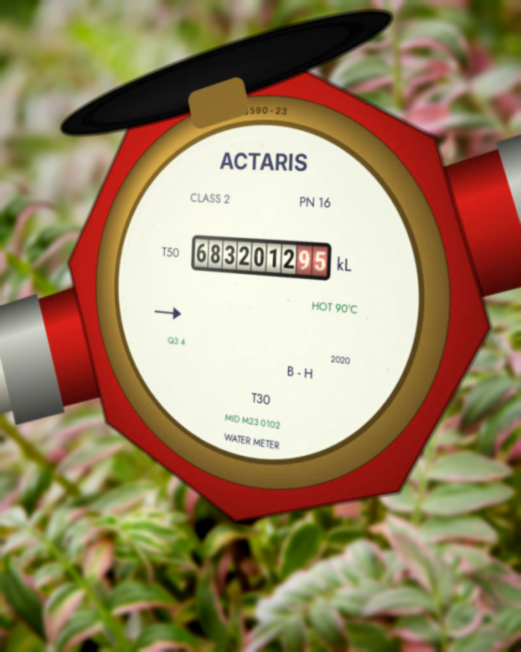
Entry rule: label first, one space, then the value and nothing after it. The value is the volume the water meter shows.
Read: 6832012.95 kL
